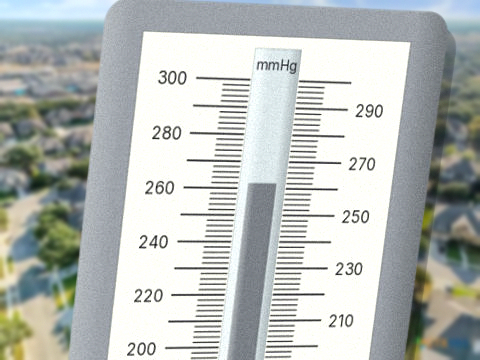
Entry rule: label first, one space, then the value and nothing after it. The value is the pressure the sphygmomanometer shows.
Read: 262 mmHg
